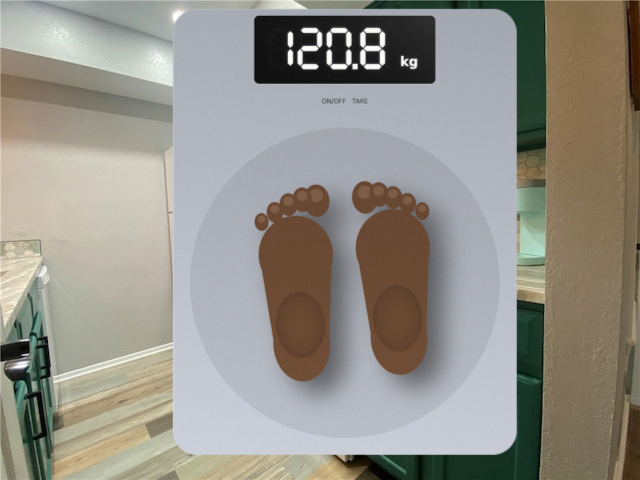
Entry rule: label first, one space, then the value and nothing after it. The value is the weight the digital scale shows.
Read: 120.8 kg
